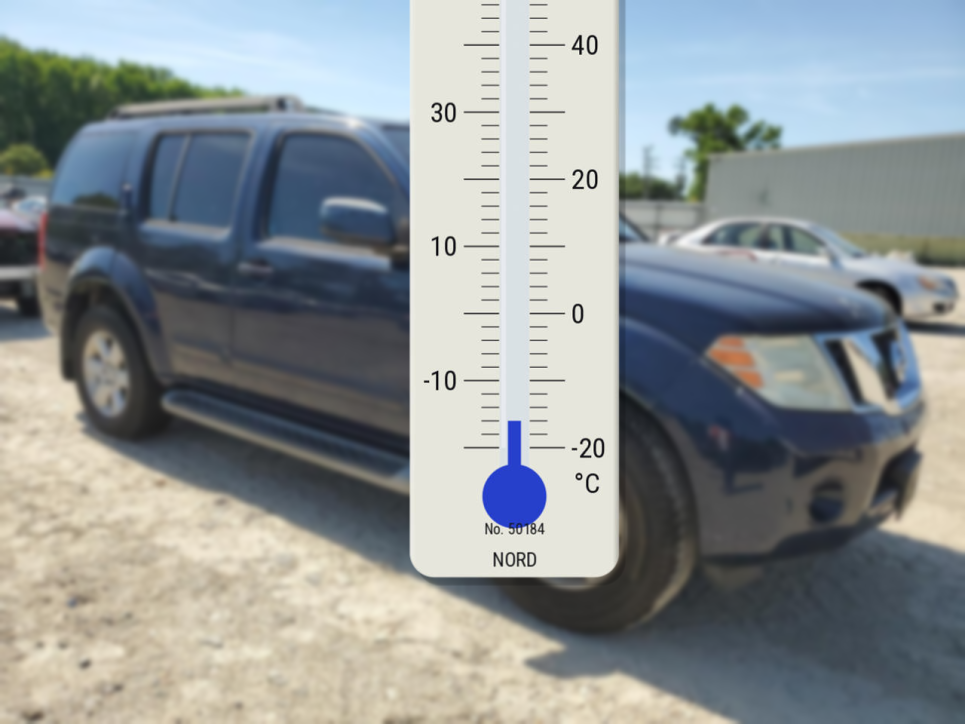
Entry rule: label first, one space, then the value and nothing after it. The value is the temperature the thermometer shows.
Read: -16 °C
